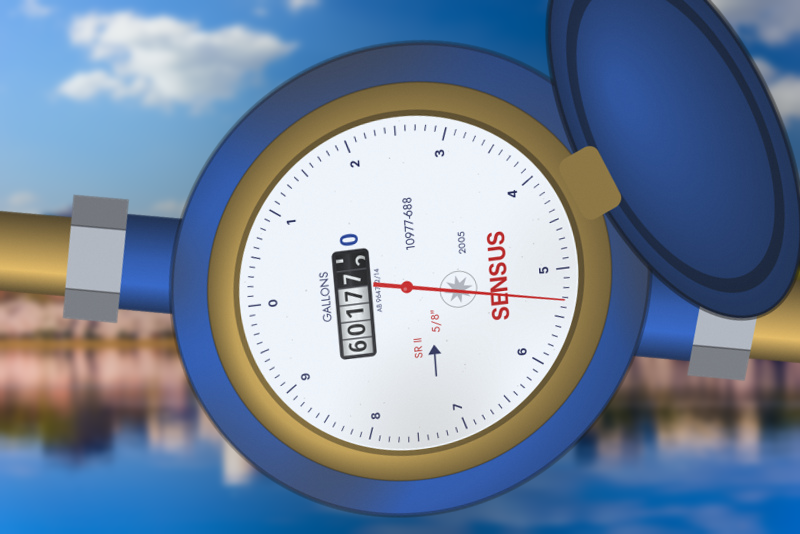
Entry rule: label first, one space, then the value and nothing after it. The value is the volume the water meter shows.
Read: 6017715.3 gal
